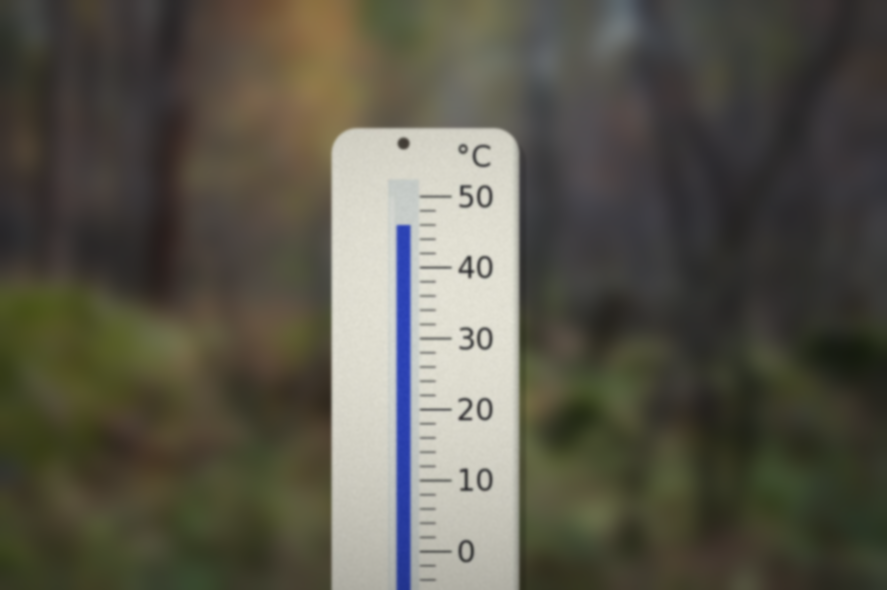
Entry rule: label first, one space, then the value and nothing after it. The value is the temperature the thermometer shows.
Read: 46 °C
